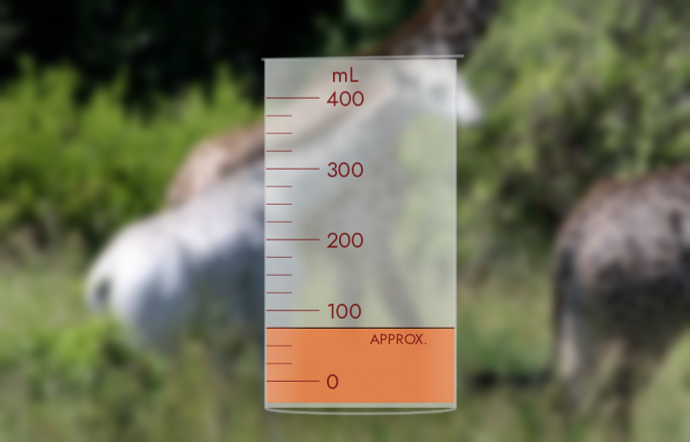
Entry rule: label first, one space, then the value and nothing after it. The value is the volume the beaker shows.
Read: 75 mL
